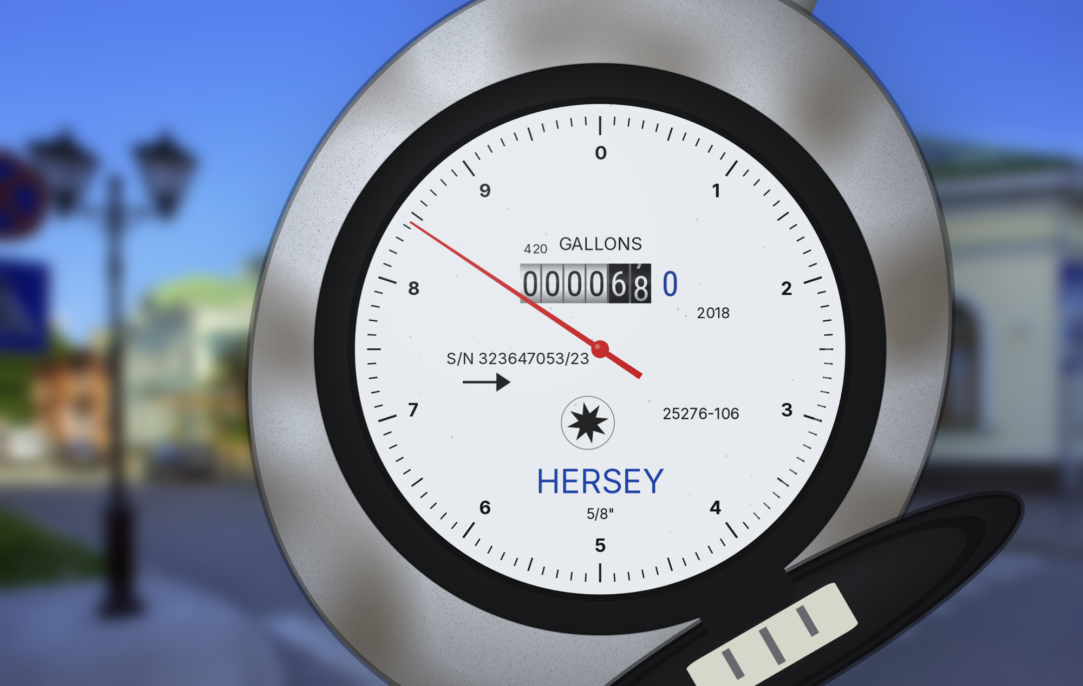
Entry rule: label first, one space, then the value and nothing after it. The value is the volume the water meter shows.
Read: 678.4 gal
